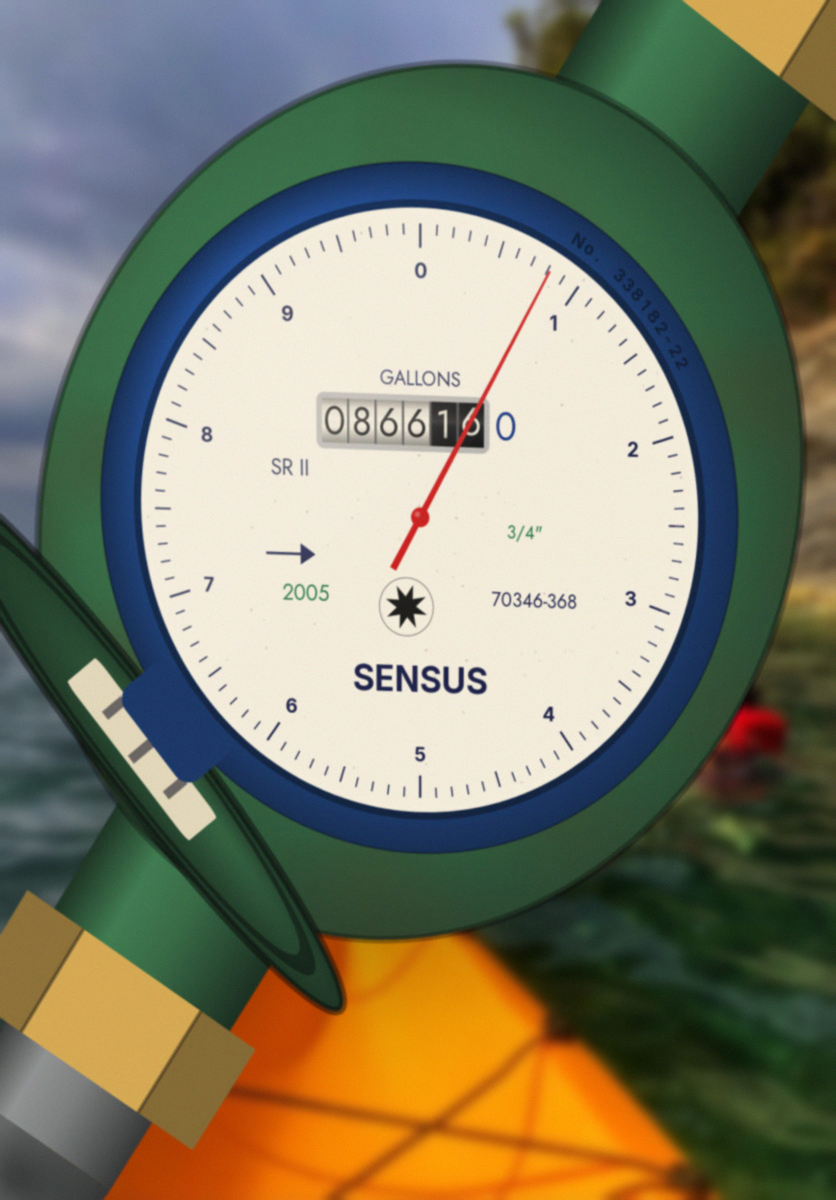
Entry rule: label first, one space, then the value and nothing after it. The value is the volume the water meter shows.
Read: 866160.8 gal
